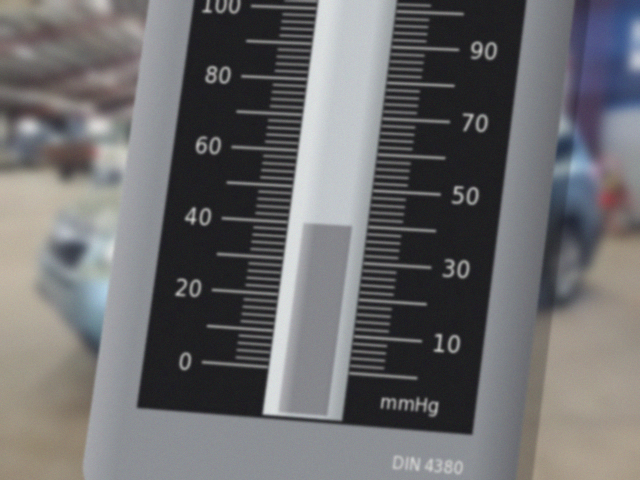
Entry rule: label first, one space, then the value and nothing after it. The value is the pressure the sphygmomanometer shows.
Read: 40 mmHg
